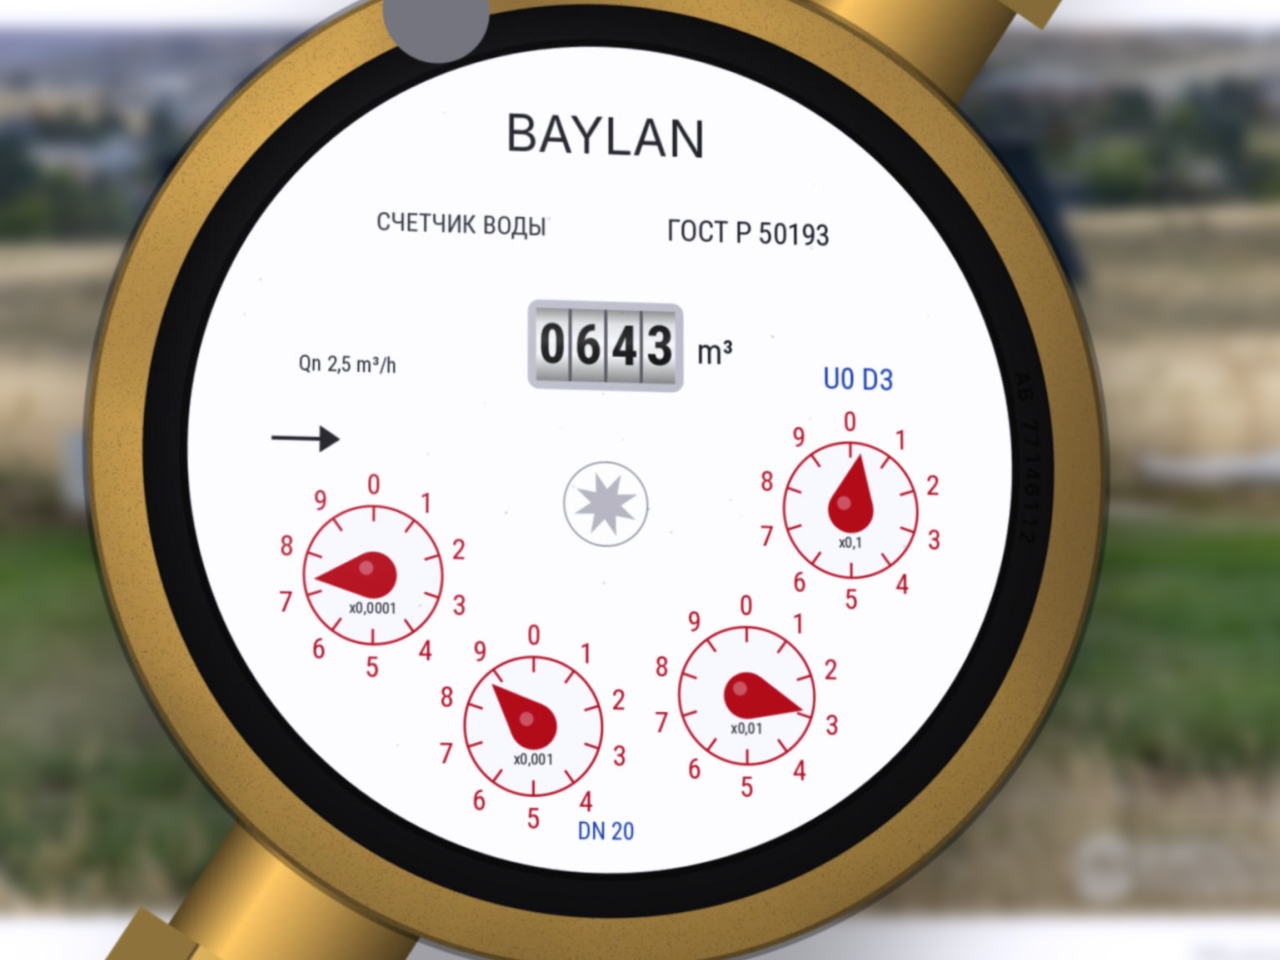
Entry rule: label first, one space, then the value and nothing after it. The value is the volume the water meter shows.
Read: 643.0287 m³
